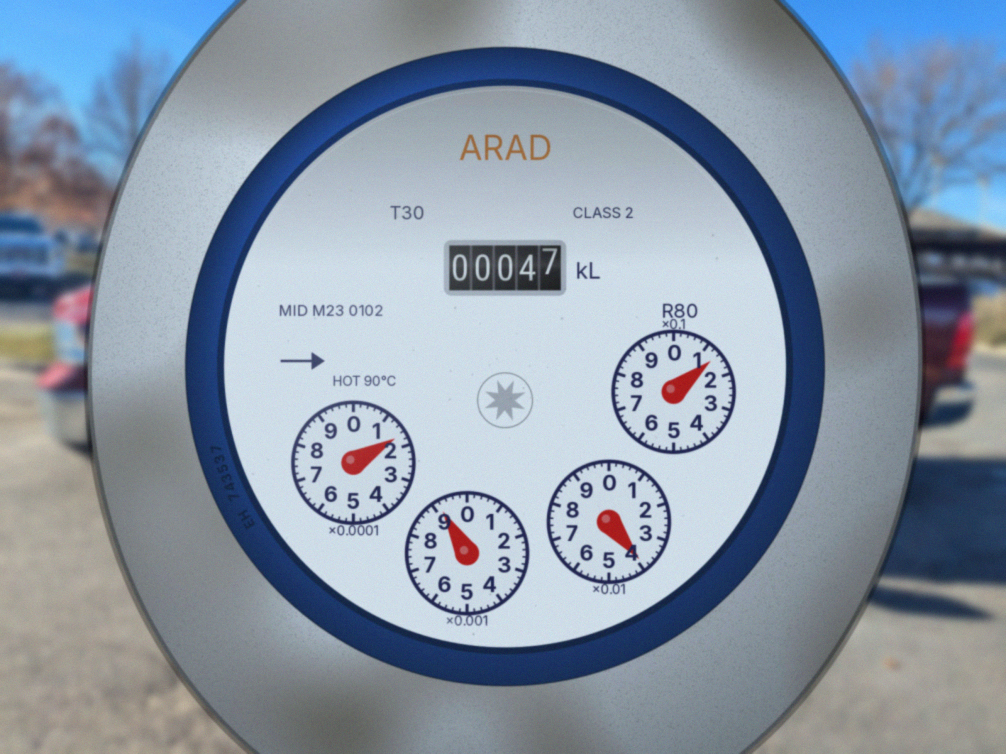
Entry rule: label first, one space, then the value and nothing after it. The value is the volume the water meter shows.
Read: 47.1391 kL
